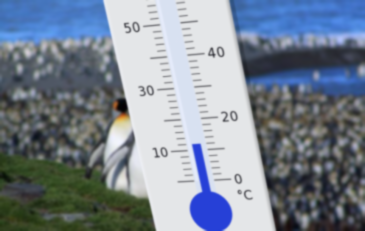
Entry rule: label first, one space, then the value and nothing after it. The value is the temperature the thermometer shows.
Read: 12 °C
